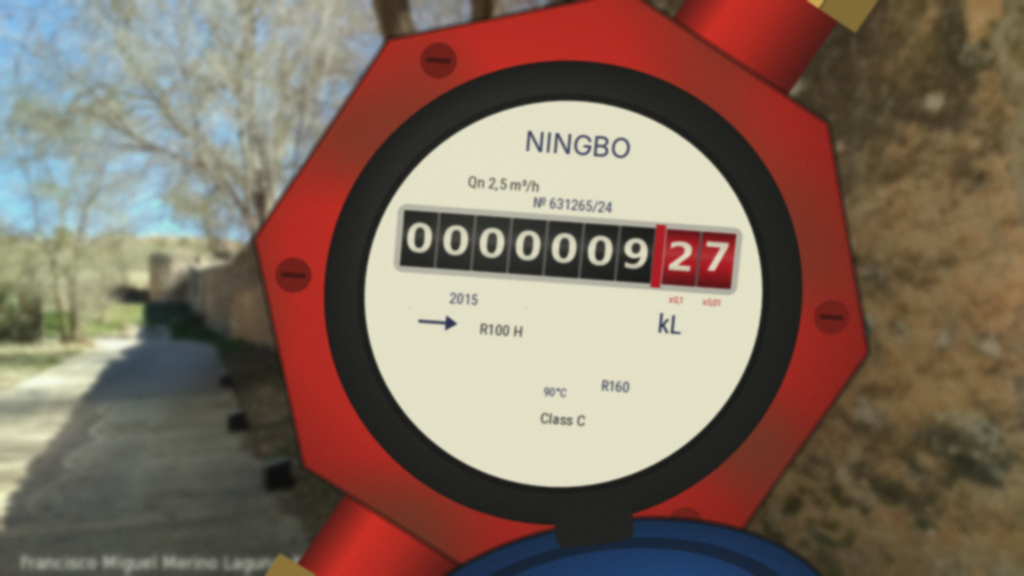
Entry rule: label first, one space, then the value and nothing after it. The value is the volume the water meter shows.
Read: 9.27 kL
